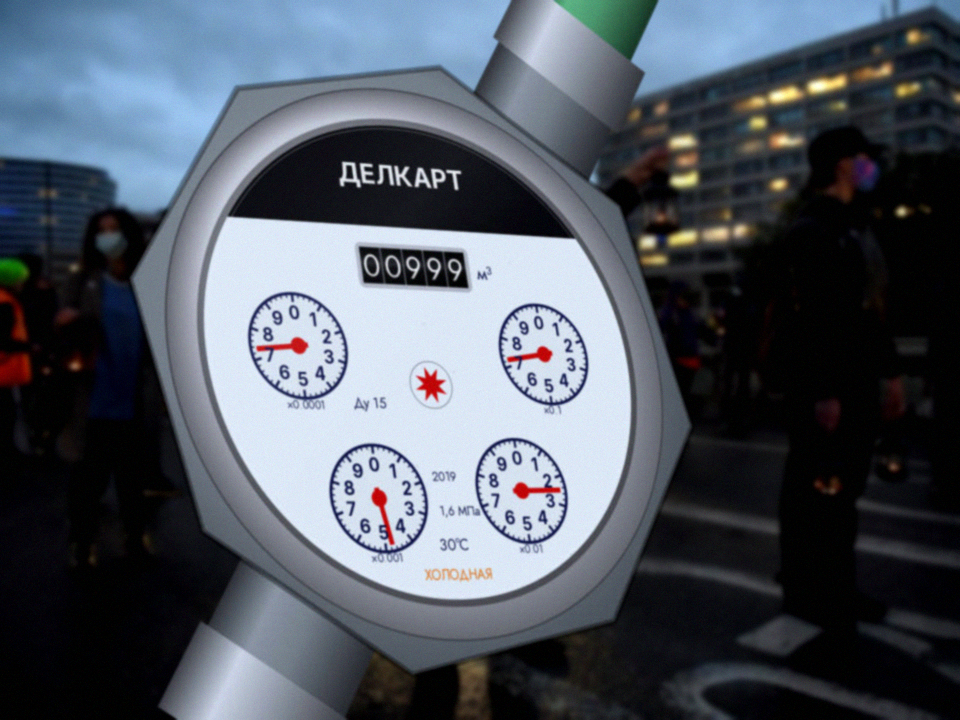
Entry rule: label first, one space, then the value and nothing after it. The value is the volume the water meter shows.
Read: 999.7247 m³
